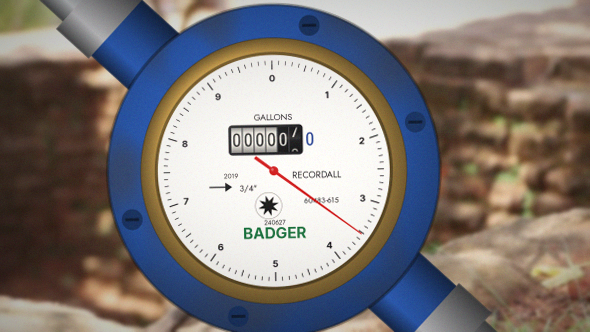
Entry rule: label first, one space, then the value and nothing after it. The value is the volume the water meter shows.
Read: 73.5 gal
